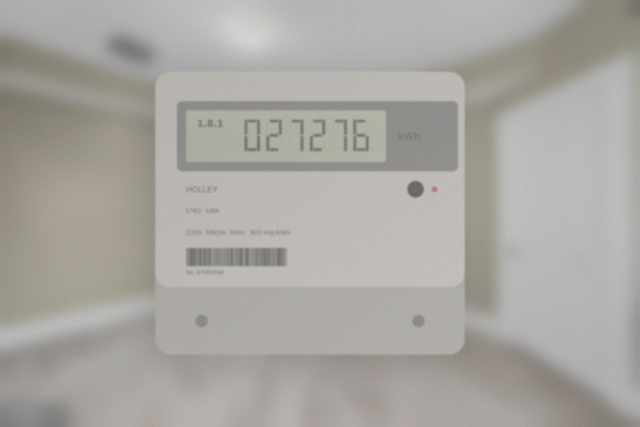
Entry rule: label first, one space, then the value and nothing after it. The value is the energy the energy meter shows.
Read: 27276 kWh
